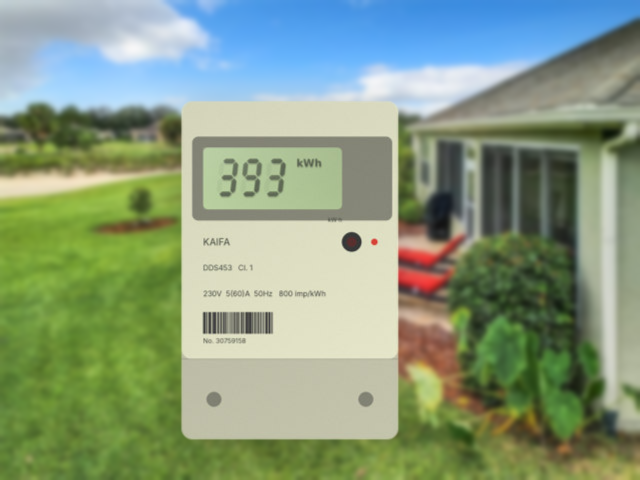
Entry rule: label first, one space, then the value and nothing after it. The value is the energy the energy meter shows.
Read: 393 kWh
